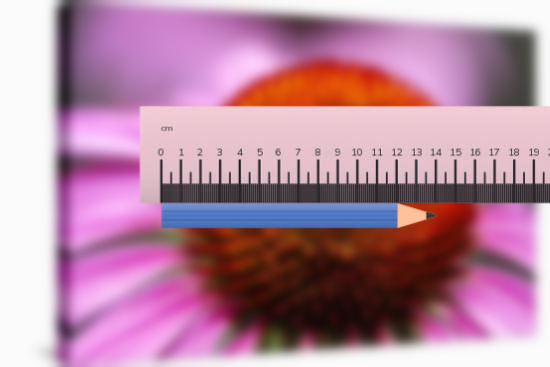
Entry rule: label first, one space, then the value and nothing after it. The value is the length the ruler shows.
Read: 14 cm
